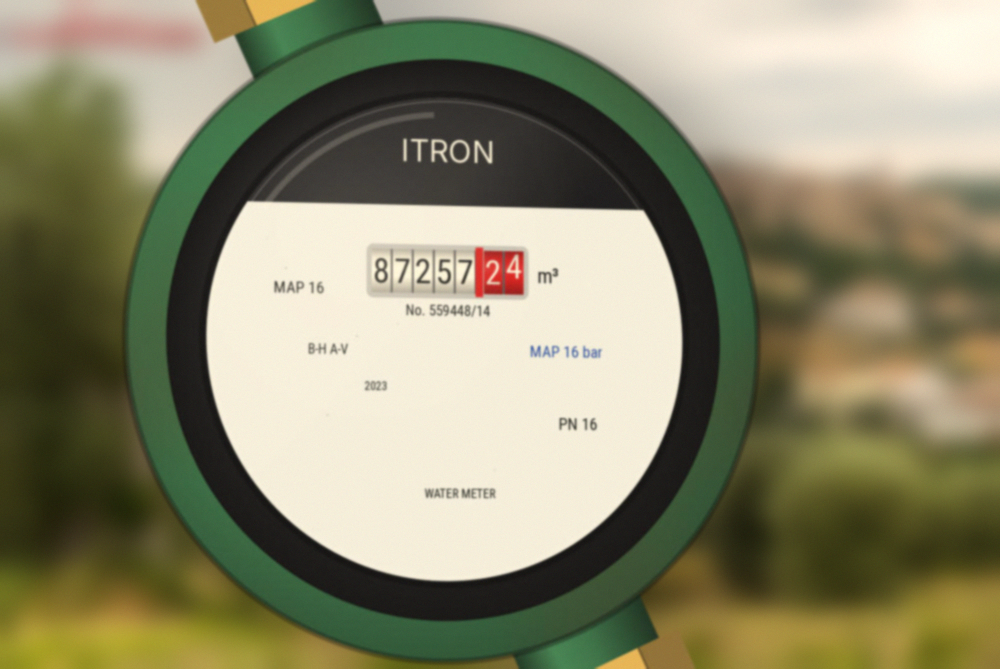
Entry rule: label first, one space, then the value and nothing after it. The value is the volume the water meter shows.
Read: 87257.24 m³
